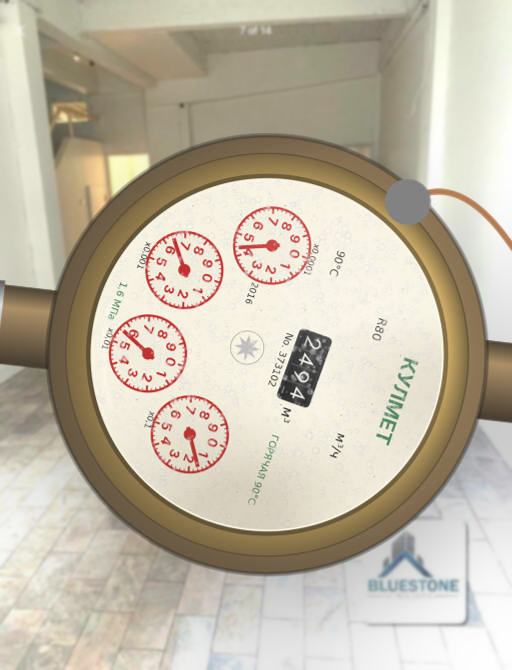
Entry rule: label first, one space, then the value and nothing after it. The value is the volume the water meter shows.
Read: 2494.1564 m³
